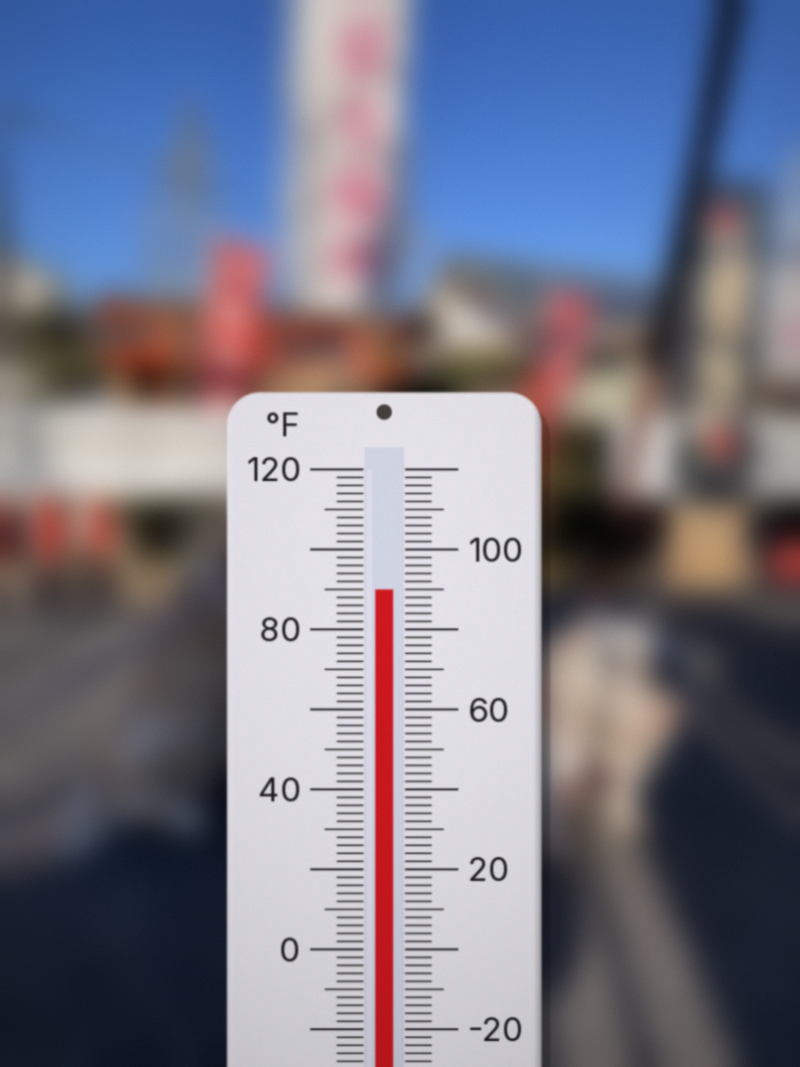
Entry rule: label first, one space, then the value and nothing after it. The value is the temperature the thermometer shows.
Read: 90 °F
